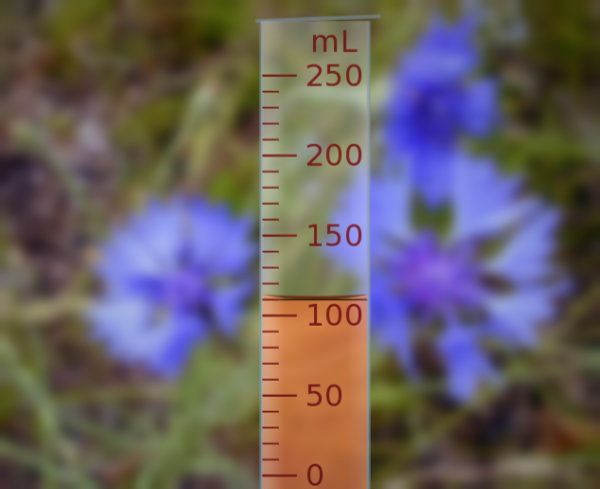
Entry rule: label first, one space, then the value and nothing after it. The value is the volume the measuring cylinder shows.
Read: 110 mL
